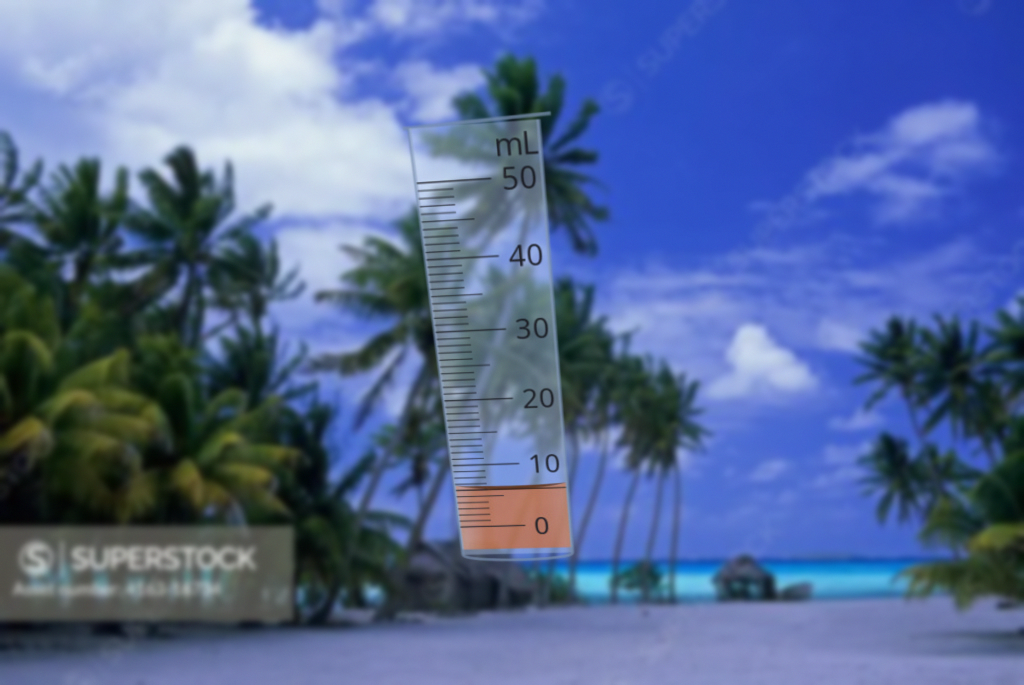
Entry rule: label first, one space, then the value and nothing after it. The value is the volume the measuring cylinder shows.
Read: 6 mL
